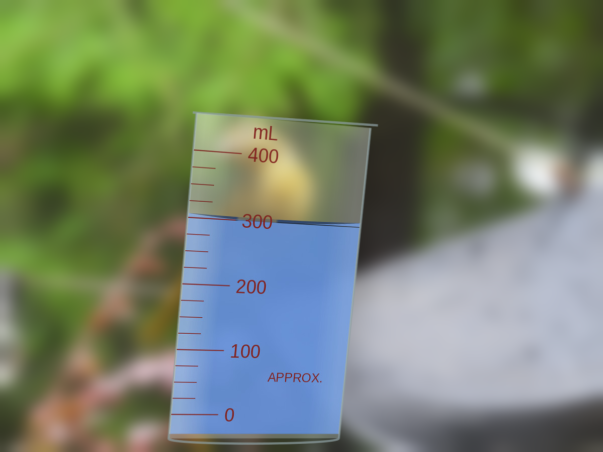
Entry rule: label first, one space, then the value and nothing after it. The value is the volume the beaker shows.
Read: 300 mL
